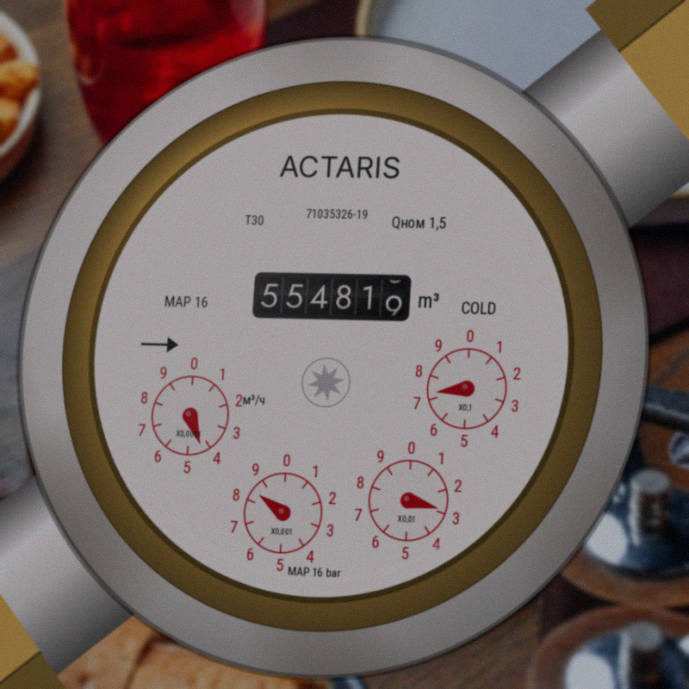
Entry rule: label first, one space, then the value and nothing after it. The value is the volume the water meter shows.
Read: 554818.7284 m³
